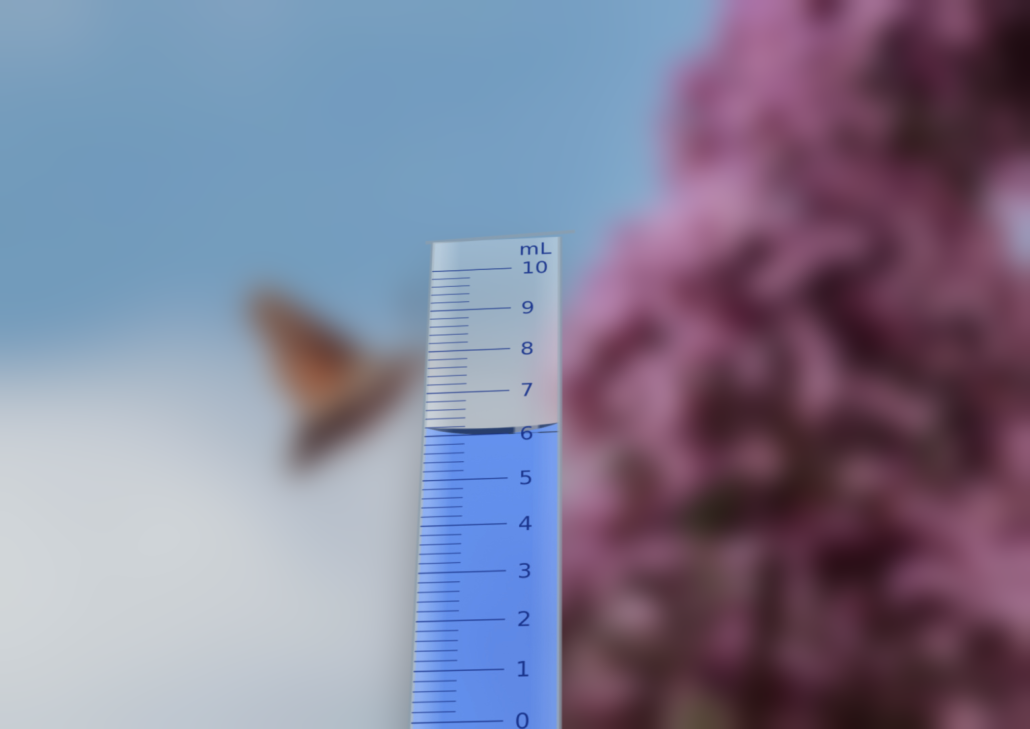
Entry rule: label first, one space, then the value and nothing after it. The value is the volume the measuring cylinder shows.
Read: 6 mL
